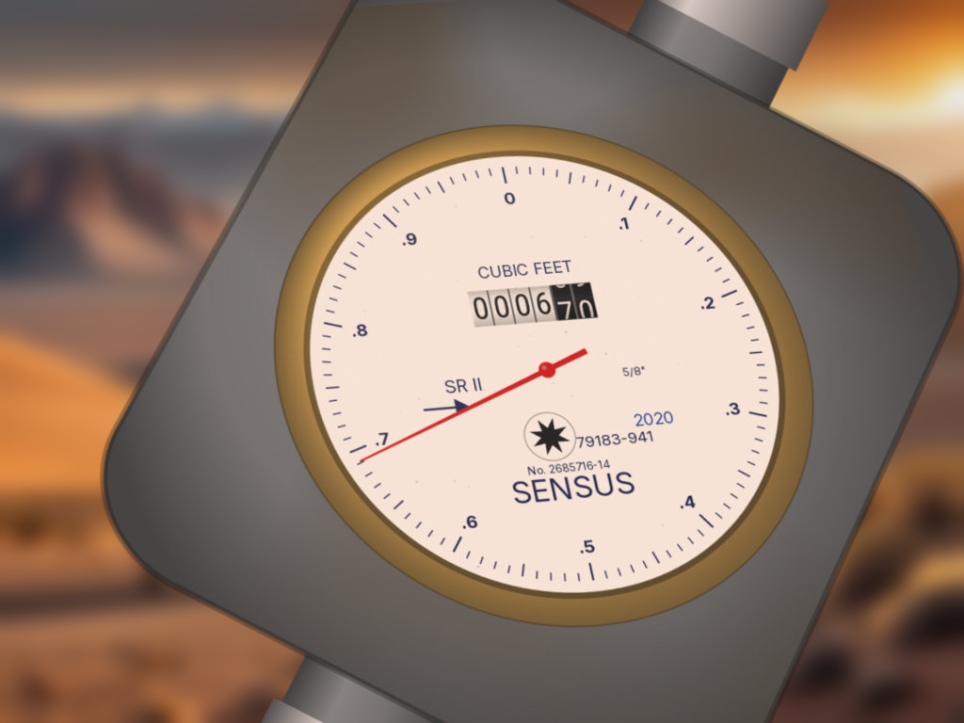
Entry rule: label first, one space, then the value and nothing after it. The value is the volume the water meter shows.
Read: 669.69 ft³
